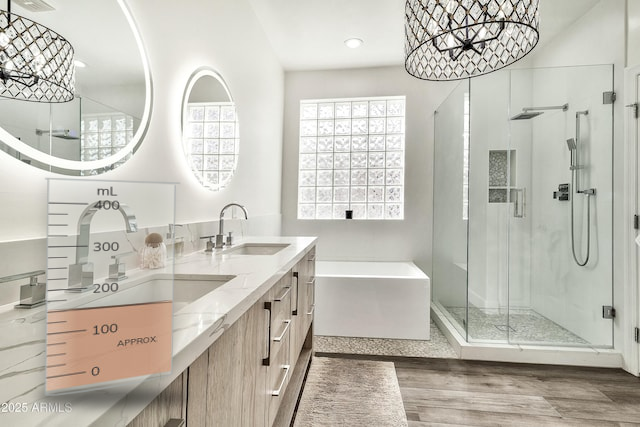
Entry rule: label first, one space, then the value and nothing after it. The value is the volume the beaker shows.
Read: 150 mL
